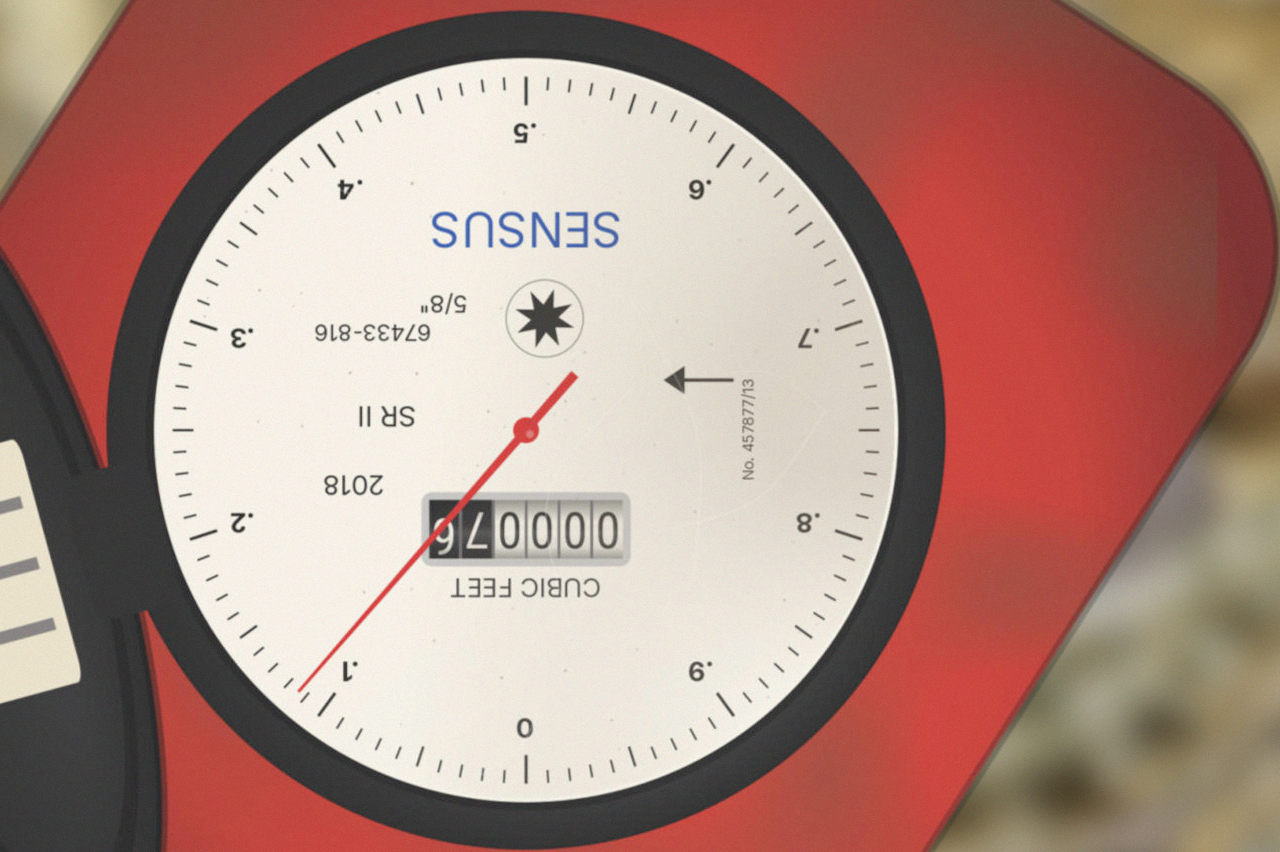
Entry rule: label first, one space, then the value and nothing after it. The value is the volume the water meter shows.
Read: 76.11 ft³
